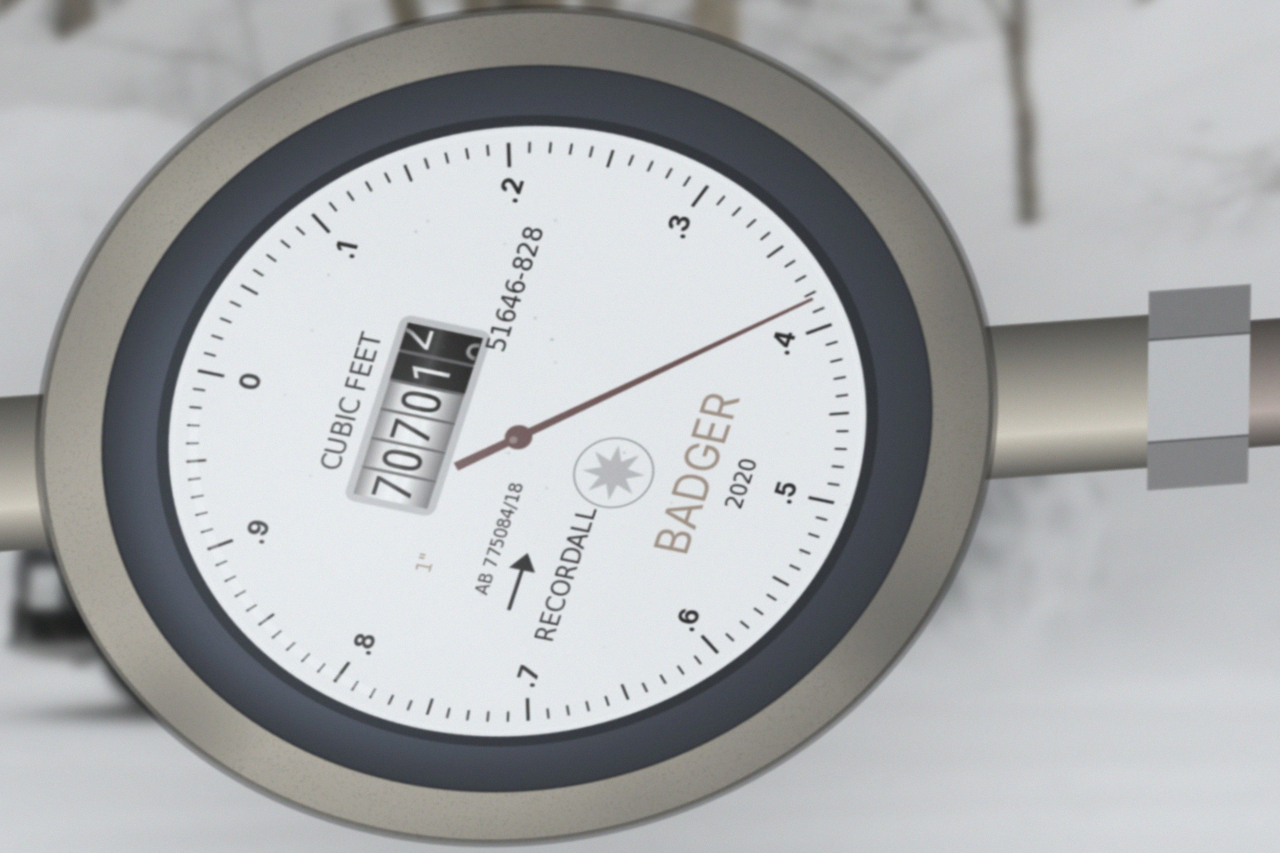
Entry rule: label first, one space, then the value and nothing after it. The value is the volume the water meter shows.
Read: 707012.38 ft³
